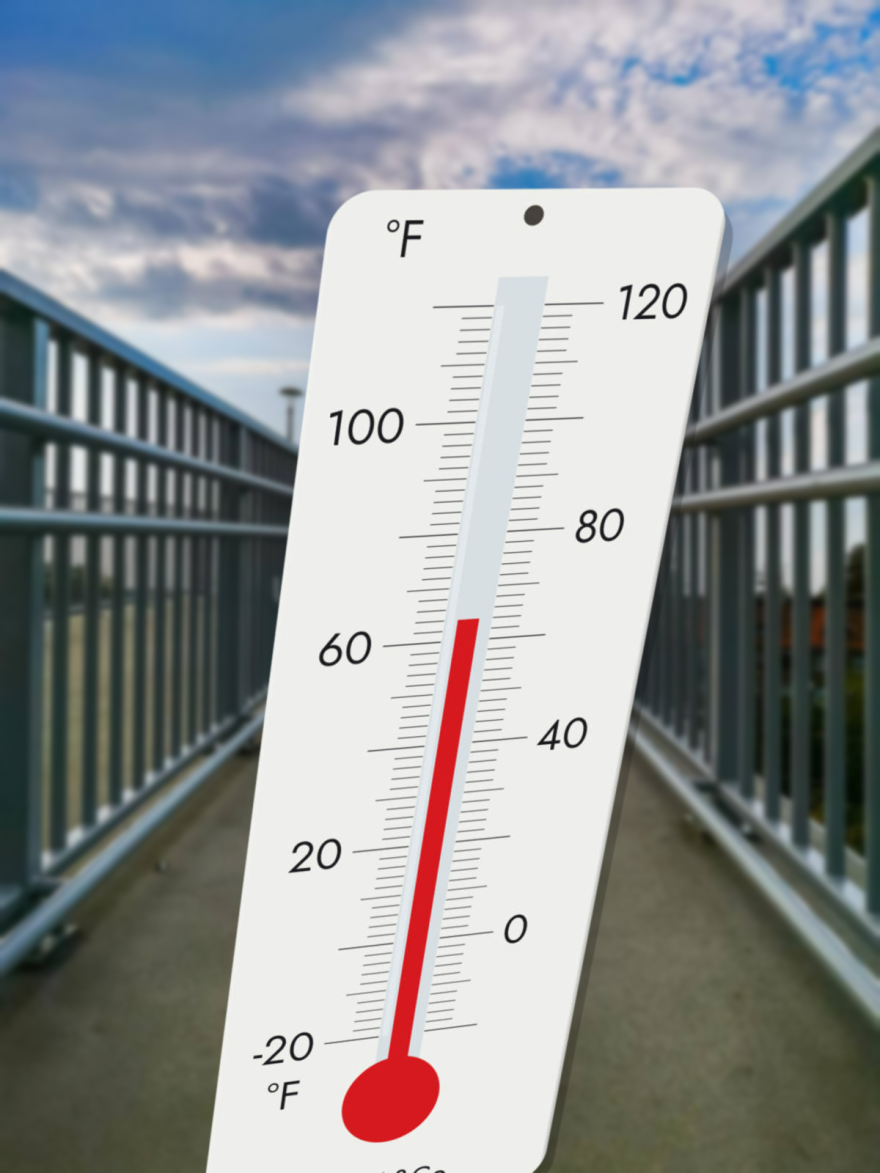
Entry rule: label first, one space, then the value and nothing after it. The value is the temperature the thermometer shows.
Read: 64 °F
